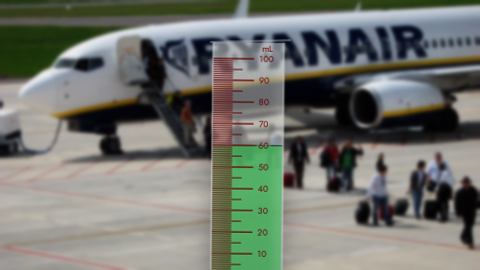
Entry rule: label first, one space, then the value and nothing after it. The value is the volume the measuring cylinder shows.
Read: 60 mL
